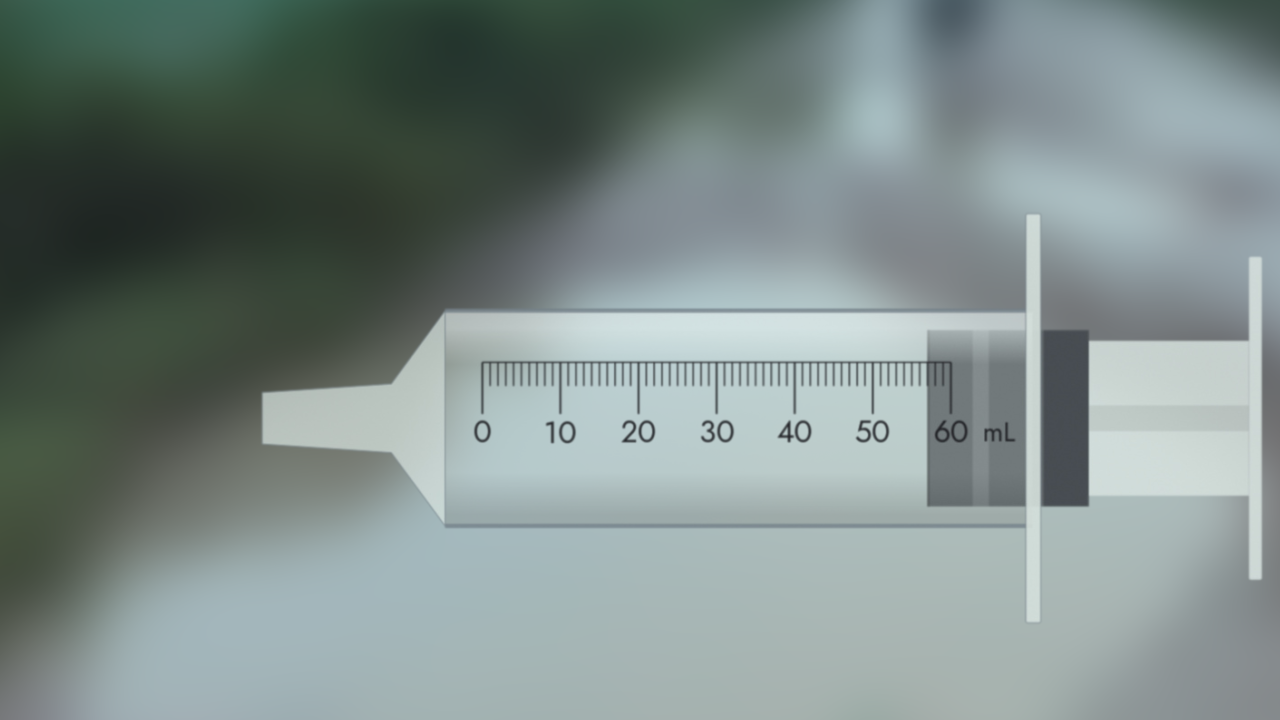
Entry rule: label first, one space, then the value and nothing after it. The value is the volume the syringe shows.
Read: 57 mL
